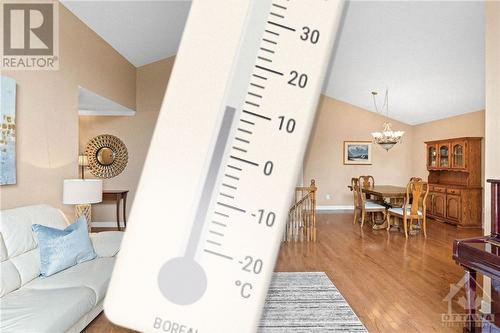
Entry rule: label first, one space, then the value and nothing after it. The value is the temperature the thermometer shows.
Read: 10 °C
